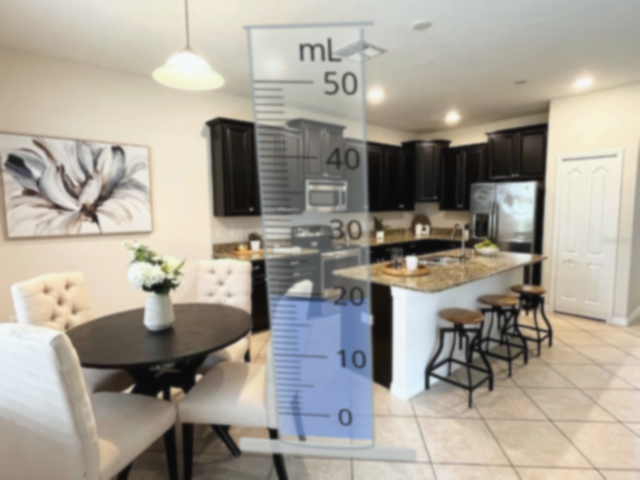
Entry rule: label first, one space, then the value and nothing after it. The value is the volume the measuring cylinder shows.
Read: 19 mL
